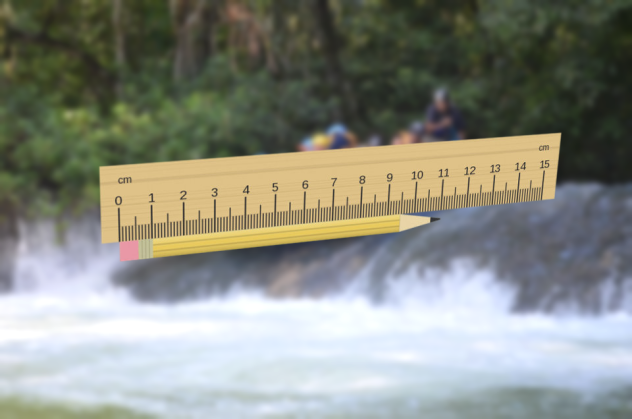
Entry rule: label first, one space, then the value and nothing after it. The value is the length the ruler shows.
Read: 11 cm
